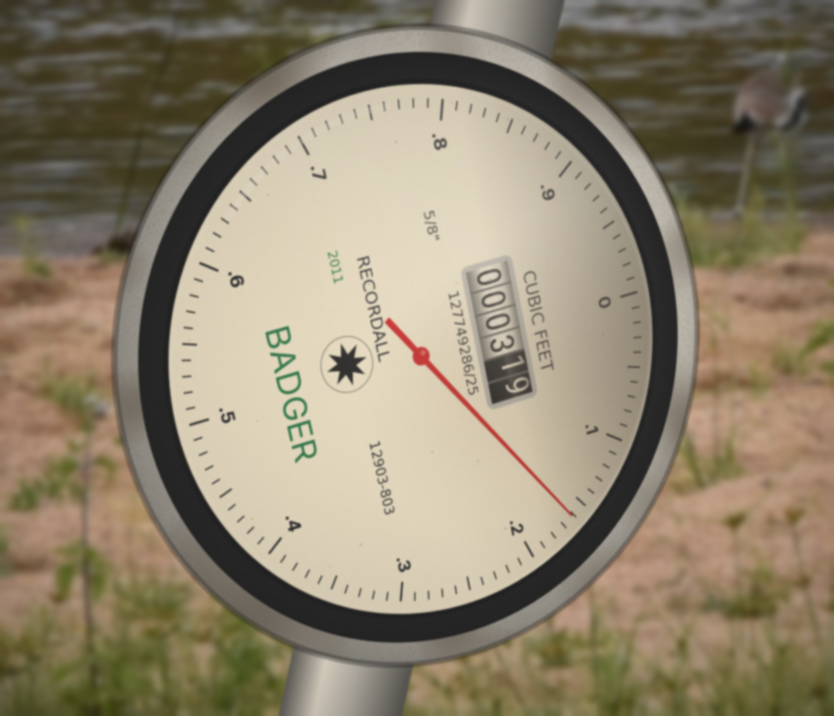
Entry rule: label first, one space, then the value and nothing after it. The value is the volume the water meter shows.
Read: 319.16 ft³
